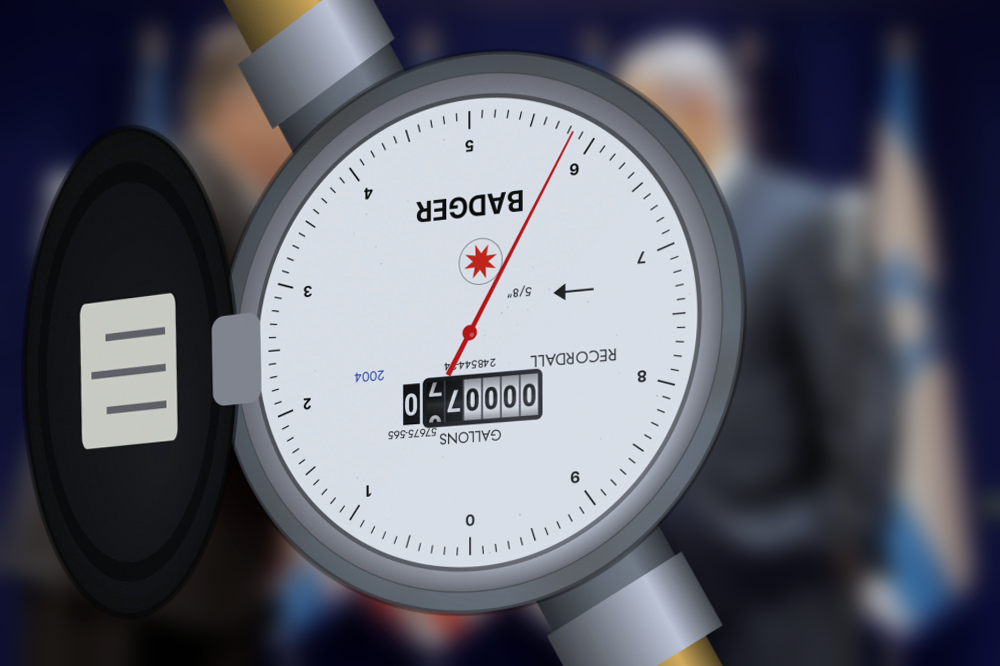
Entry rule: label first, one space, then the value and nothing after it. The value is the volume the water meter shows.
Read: 765.8 gal
